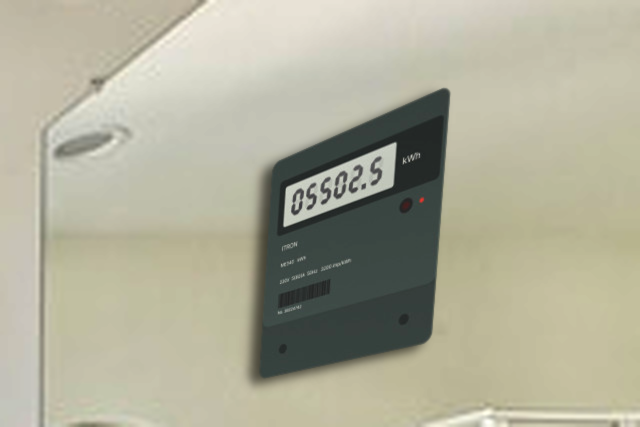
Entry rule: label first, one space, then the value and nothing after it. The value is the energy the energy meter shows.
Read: 5502.5 kWh
